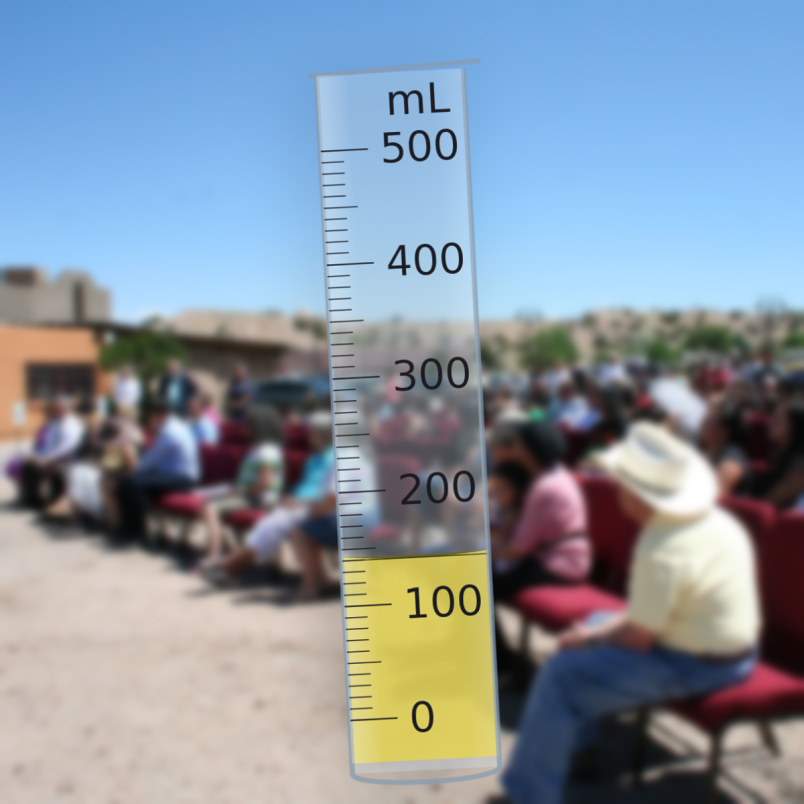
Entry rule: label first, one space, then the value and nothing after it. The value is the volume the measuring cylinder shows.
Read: 140 mL
